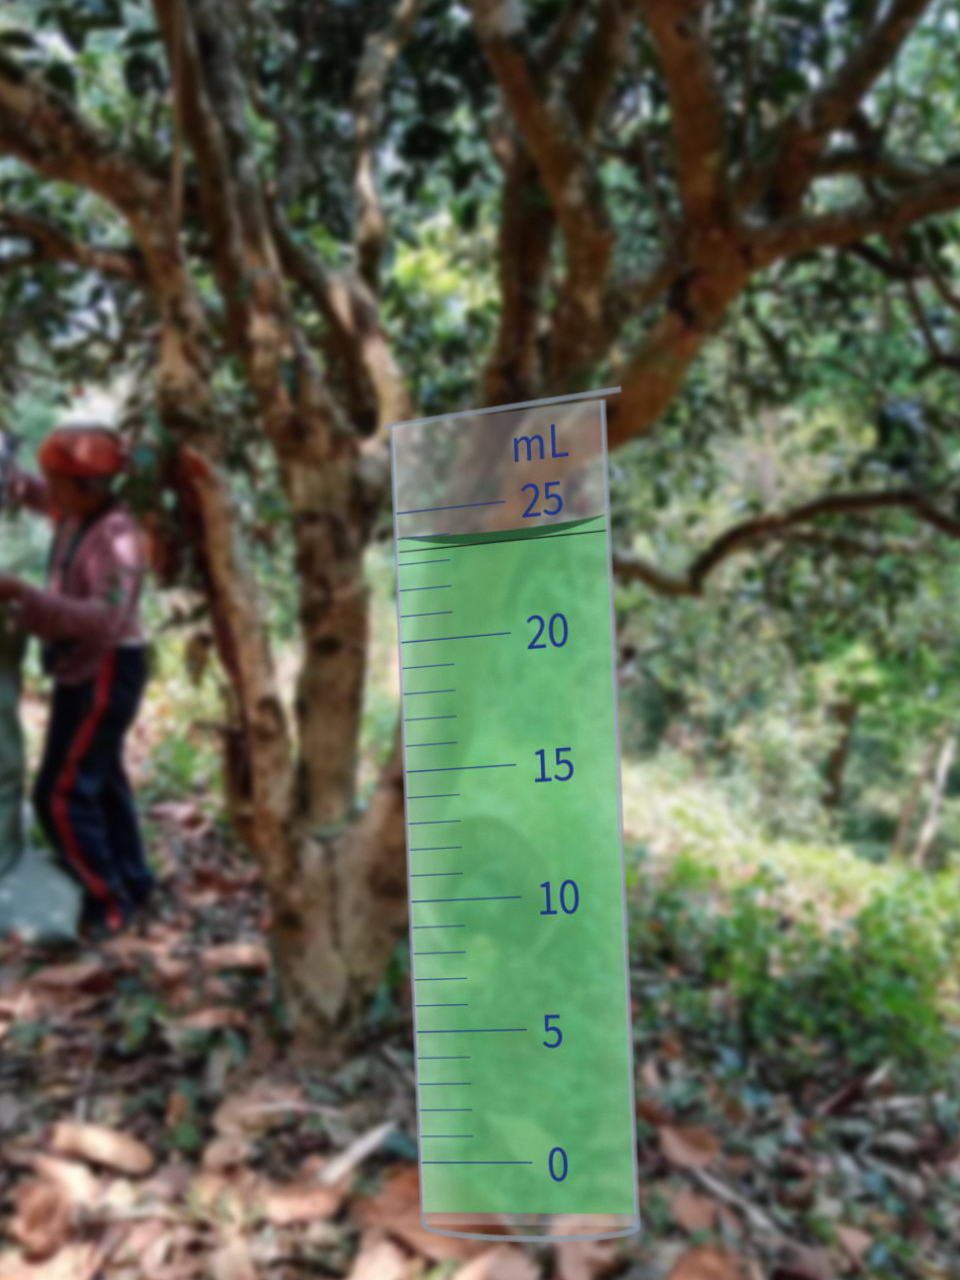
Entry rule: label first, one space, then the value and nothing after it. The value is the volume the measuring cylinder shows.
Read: 23.5 mL
